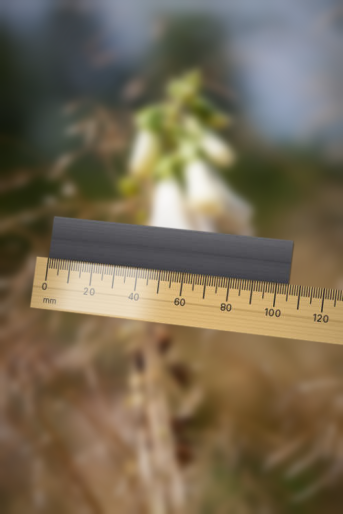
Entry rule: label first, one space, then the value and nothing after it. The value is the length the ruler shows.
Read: 105 mm
